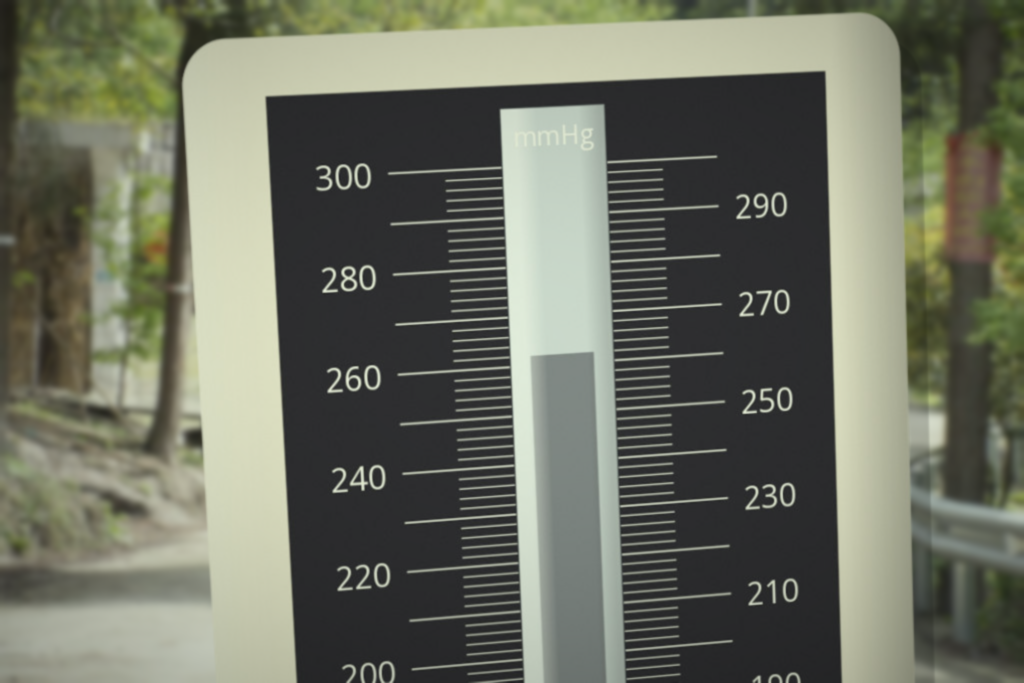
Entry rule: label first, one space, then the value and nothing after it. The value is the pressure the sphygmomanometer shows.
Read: 262 mmHg
